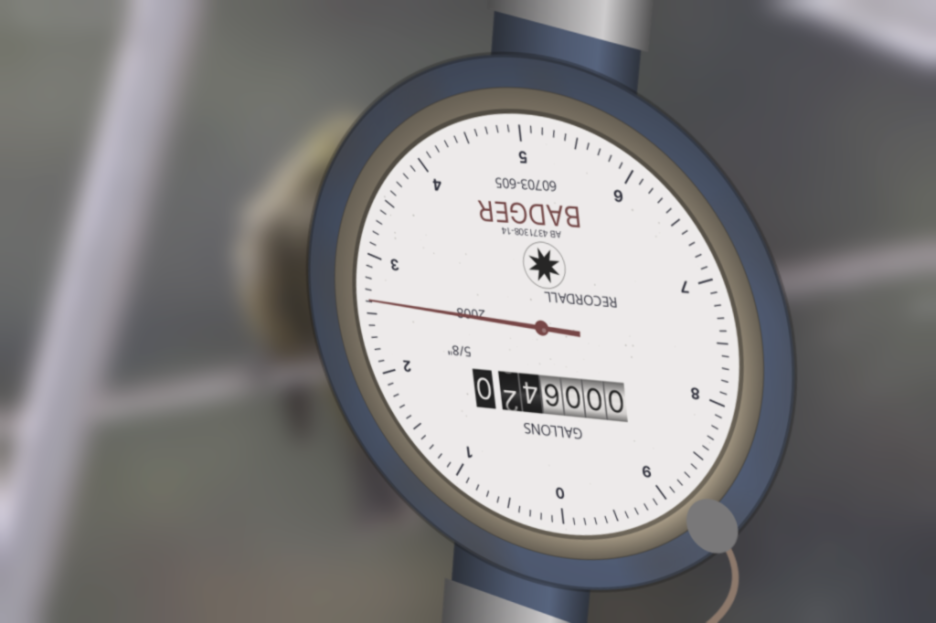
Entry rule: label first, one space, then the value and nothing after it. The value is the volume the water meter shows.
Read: 6422.6 gal
